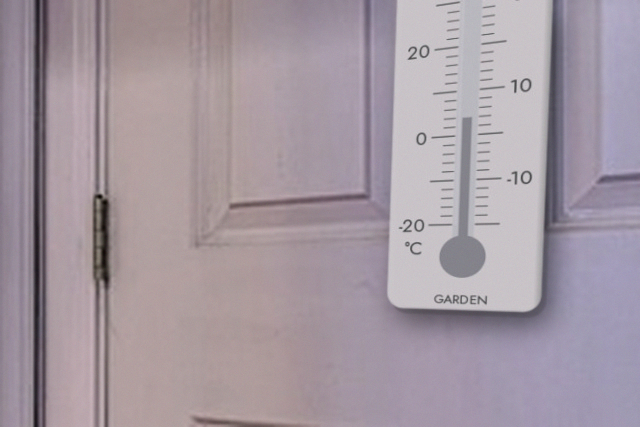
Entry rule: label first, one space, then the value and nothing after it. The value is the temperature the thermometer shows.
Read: 4 °C
